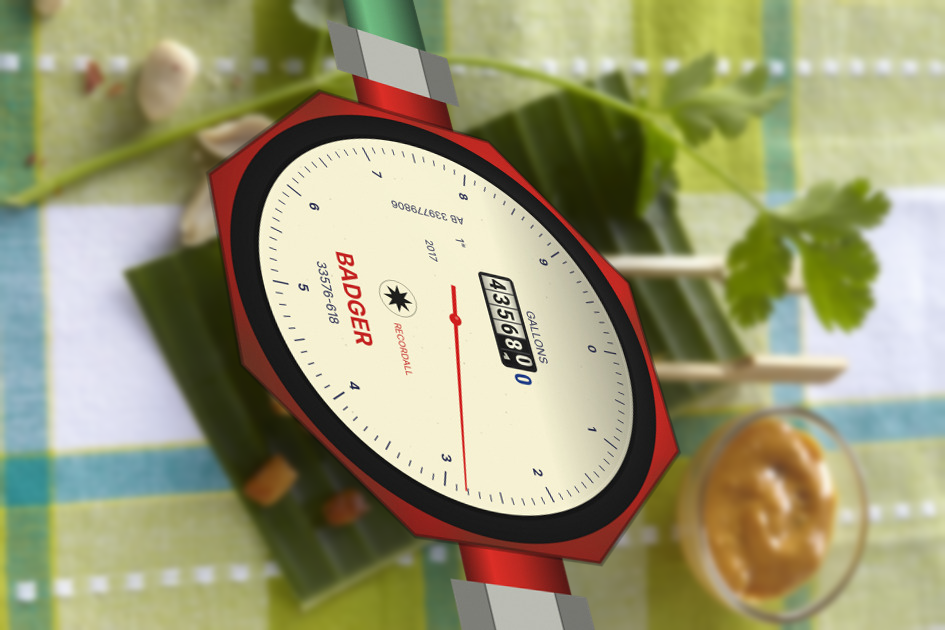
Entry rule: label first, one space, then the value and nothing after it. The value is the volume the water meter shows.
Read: 4356802.8 gal
